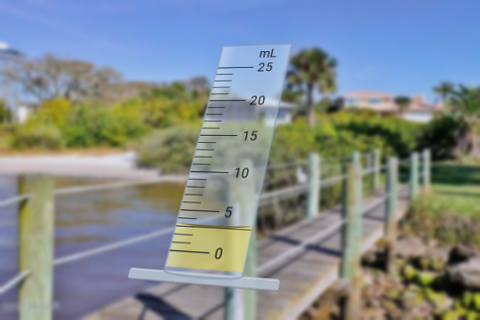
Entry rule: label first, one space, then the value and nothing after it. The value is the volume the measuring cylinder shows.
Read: 3 mL
